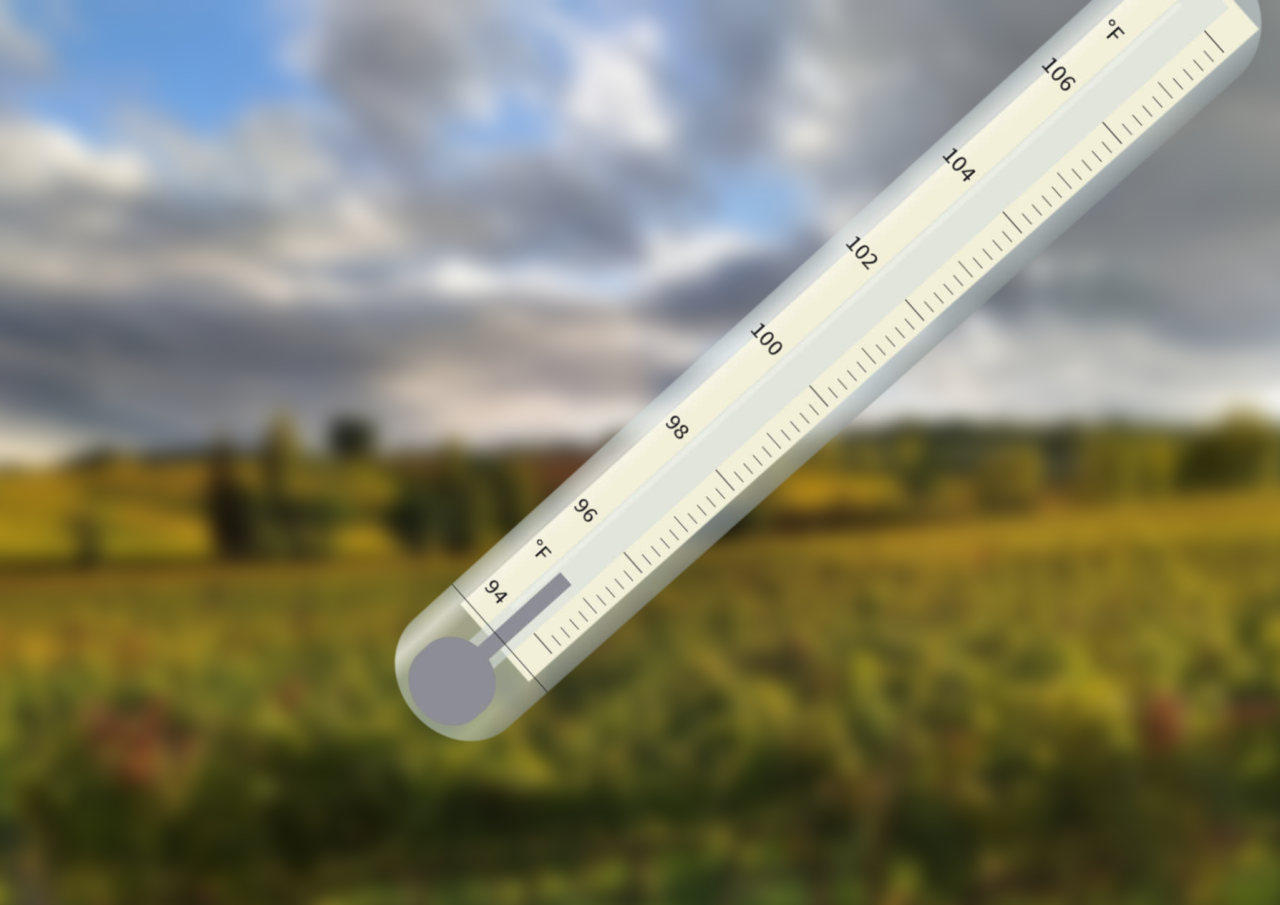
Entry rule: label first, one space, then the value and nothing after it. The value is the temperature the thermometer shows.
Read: 95 °F
